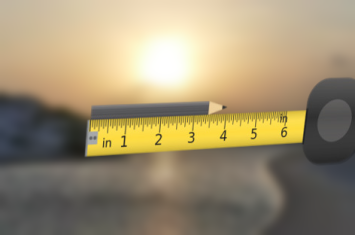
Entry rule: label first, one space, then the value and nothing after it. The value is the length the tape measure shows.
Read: 4 in
